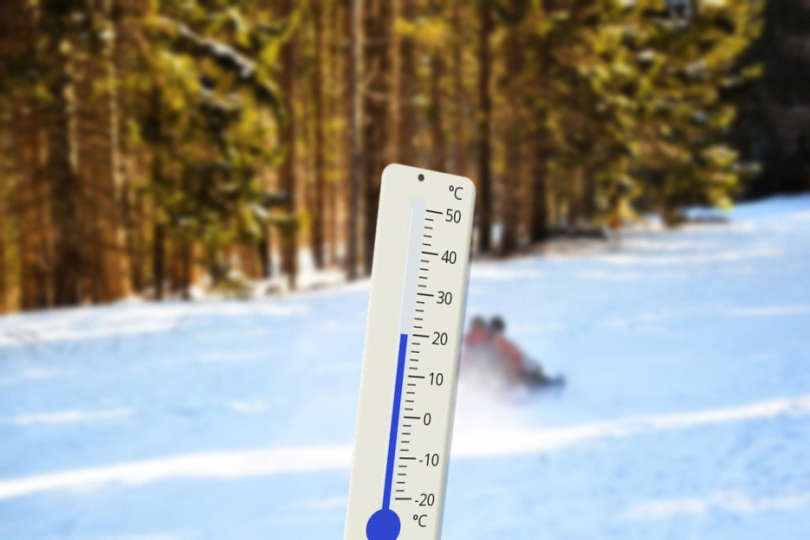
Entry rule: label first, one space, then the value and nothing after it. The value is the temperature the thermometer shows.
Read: 20 °C
